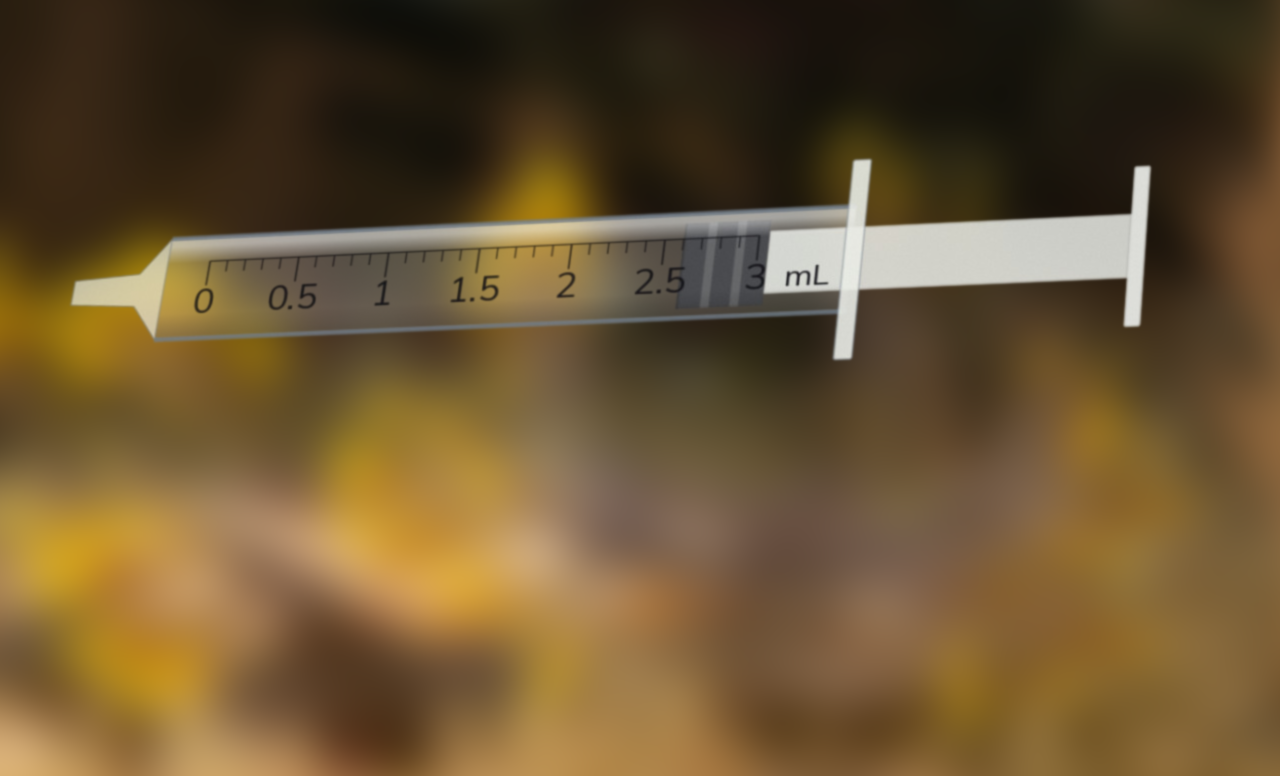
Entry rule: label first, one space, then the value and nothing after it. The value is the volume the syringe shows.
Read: 2.6 mL
